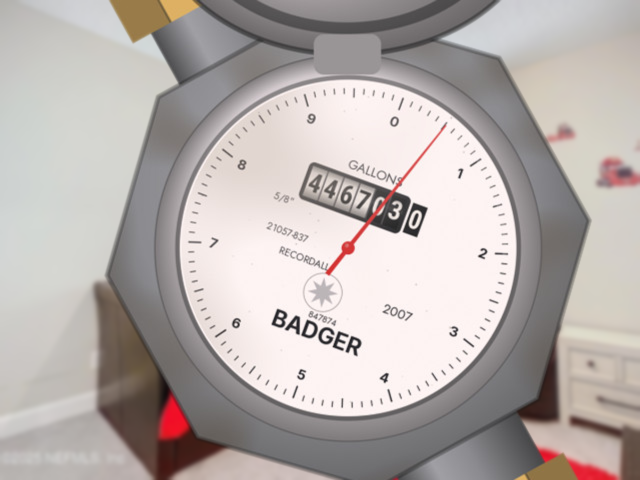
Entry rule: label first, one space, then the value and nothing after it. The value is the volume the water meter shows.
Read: 4467030.5 gal
